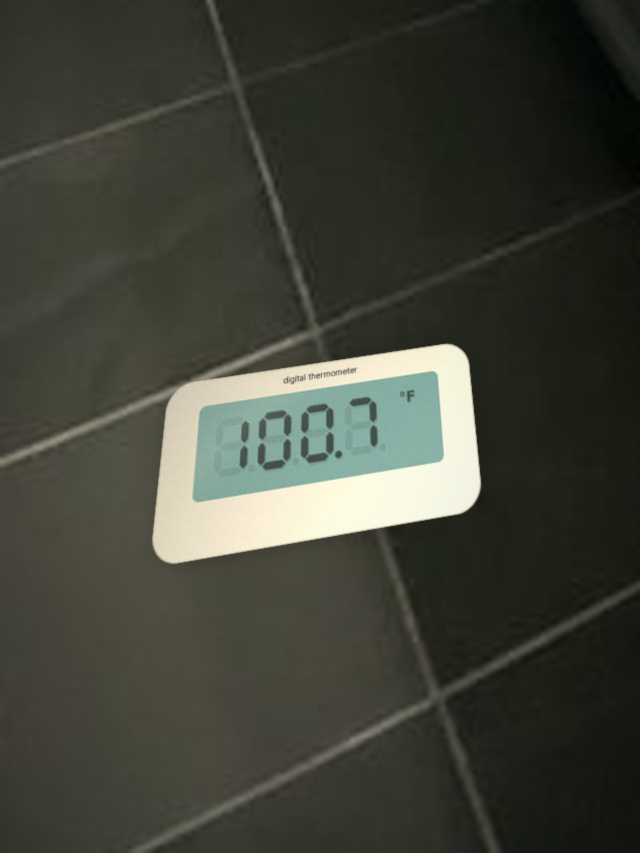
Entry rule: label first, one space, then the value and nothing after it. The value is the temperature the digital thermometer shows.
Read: 100.7 °F
